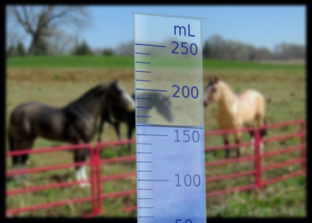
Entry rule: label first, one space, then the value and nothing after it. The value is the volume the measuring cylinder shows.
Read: 160 mL
